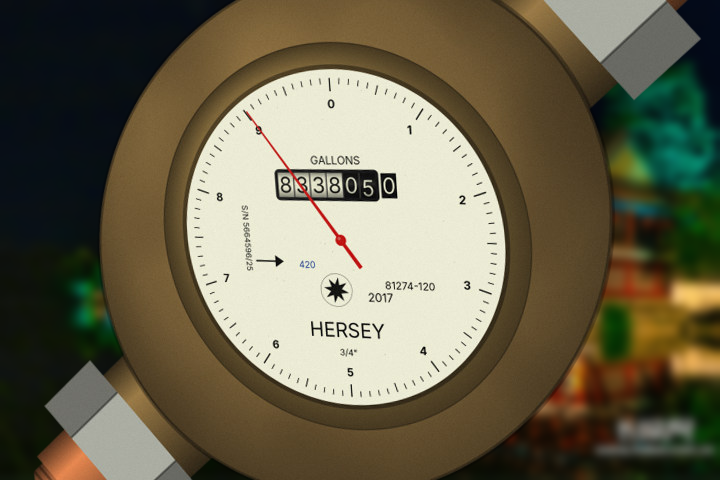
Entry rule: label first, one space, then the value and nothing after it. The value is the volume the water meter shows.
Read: 8338049.0 gal
